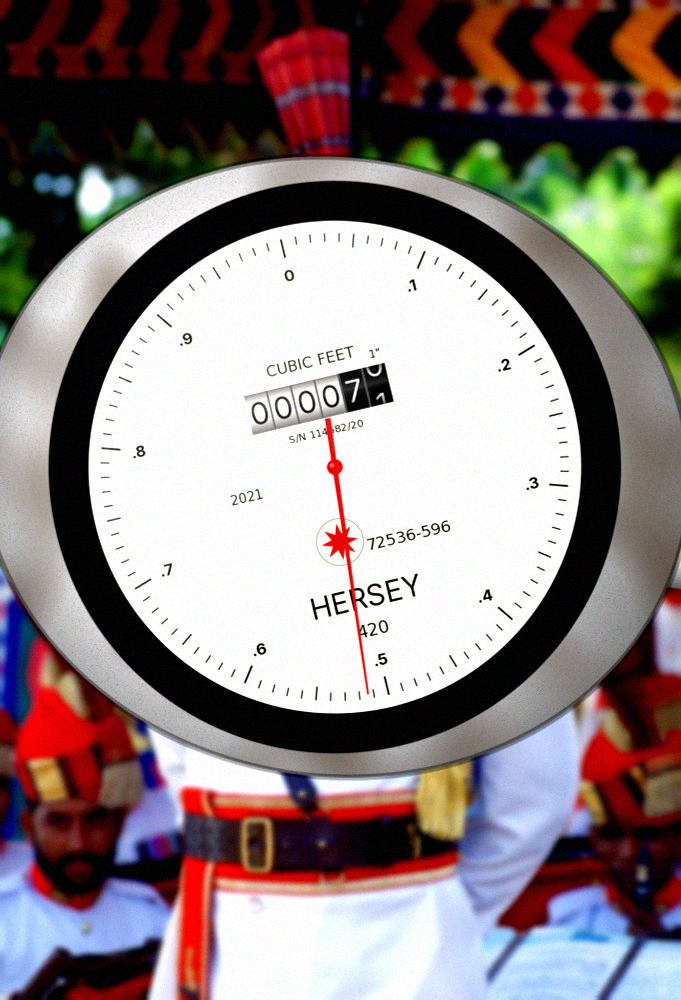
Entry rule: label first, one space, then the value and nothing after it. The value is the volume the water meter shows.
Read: 70.51 ft³
